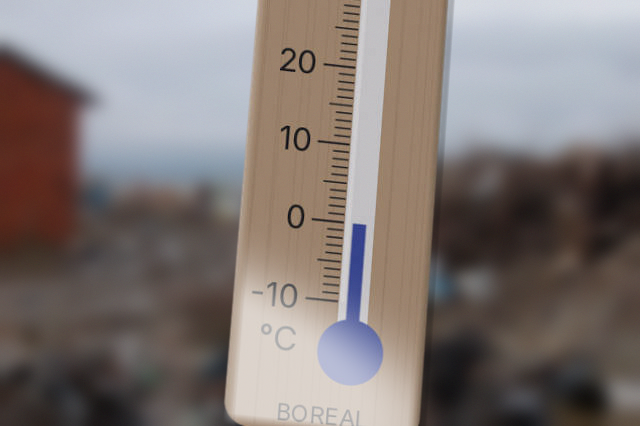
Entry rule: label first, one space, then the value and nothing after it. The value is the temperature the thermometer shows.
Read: 0 °C
